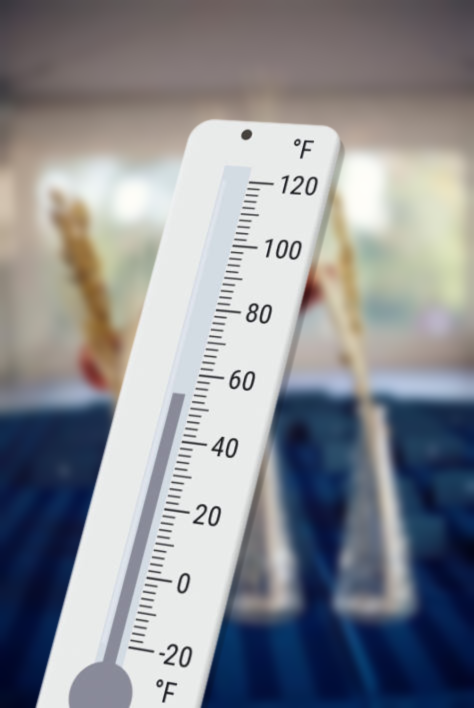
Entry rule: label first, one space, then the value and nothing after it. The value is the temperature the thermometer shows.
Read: 54 °F
